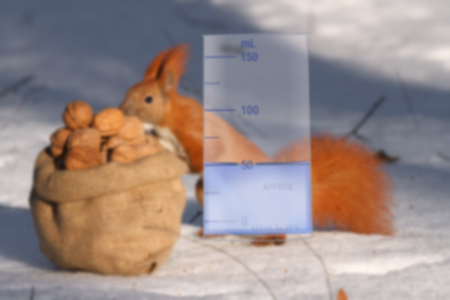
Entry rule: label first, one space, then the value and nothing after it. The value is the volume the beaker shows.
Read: 50 mL
